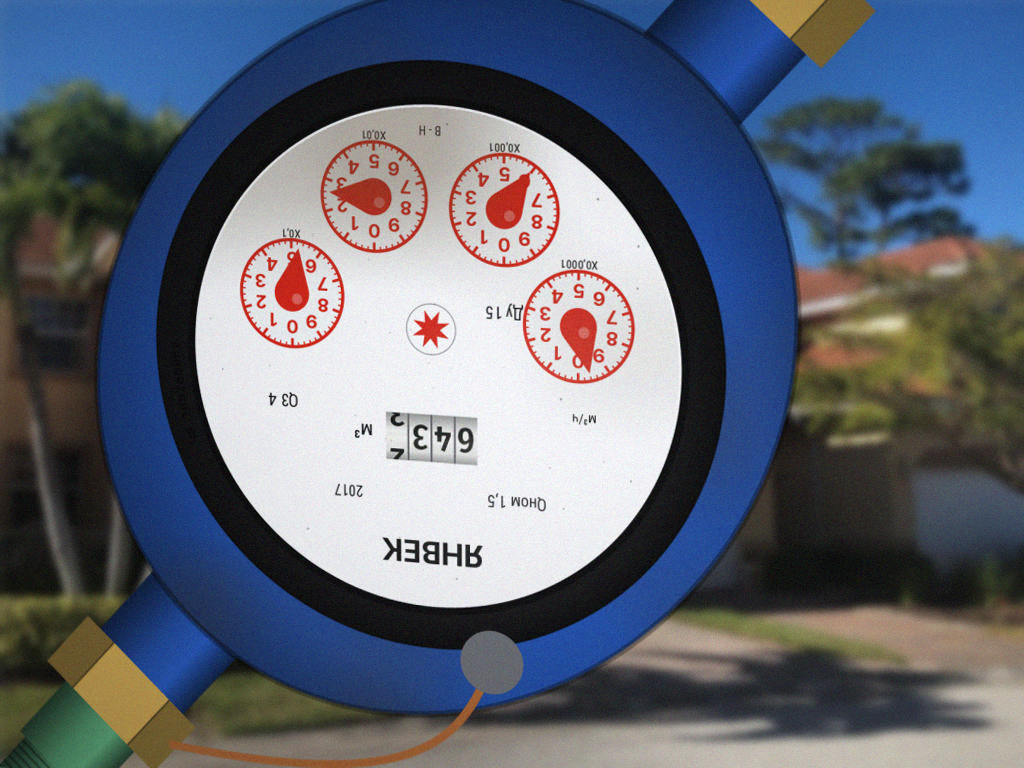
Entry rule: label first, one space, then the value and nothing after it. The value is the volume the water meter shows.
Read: 6432.5259 m³
